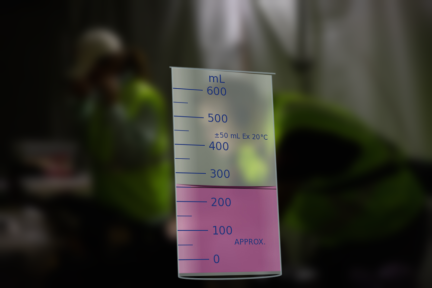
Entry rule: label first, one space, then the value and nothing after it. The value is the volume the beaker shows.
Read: 250 mL
